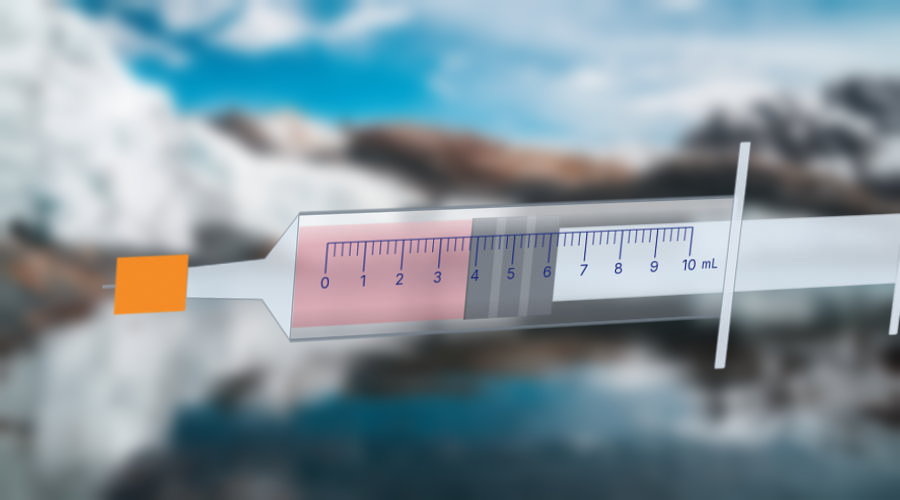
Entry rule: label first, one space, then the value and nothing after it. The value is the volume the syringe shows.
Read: 3.8 mL
